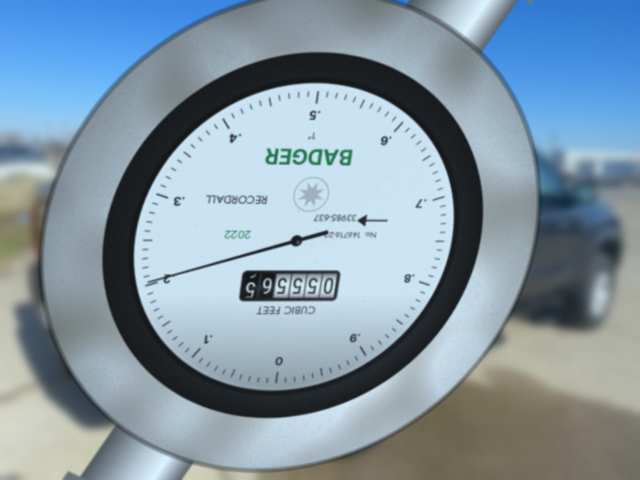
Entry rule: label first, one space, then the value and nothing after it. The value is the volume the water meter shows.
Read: 55565.20 ft³
